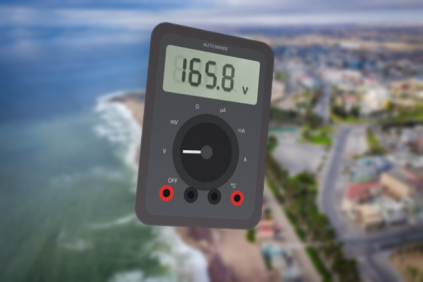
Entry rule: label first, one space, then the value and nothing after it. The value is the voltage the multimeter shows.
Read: 165.8 V
